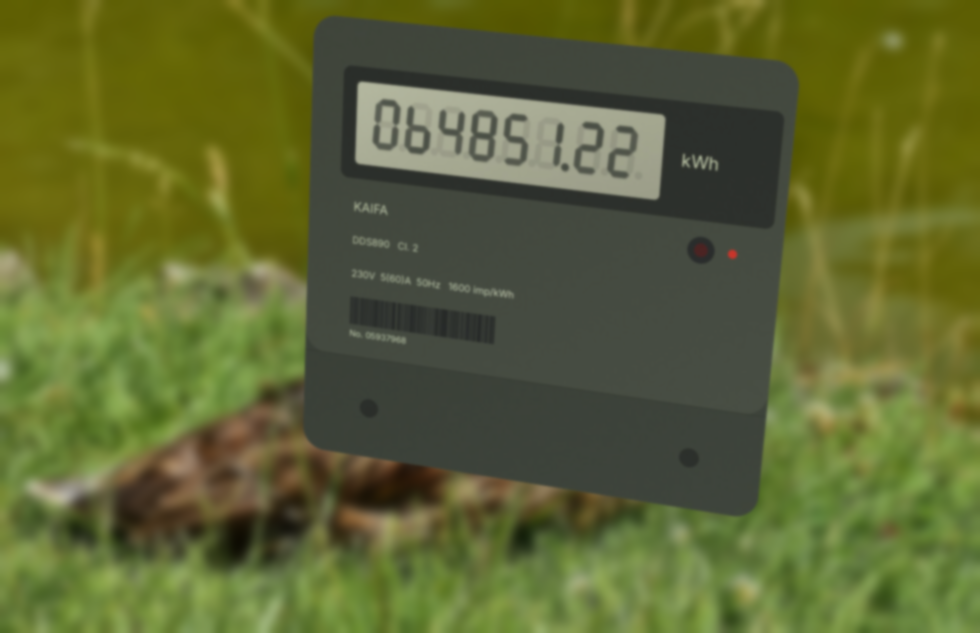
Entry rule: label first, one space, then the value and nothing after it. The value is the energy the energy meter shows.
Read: 64851.22 kWh
